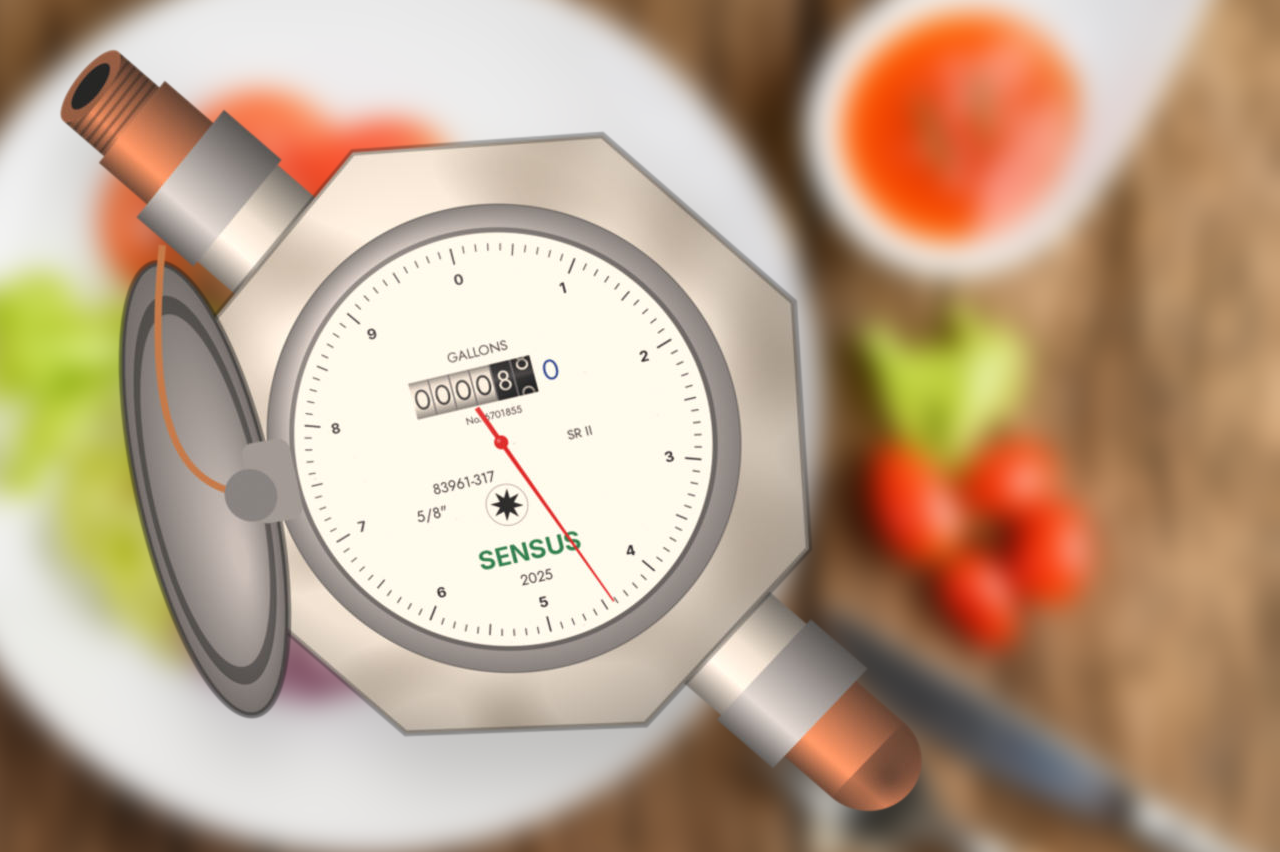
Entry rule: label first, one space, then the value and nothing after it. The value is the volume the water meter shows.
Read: 884.4 gal
